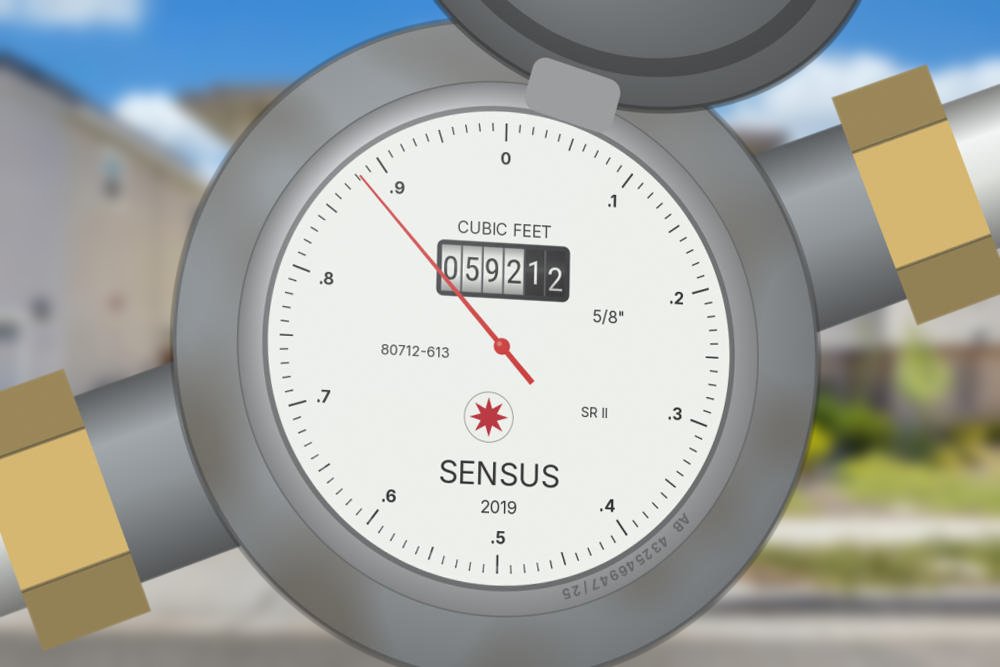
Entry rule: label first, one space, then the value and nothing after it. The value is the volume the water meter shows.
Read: 59211.88 ft³
